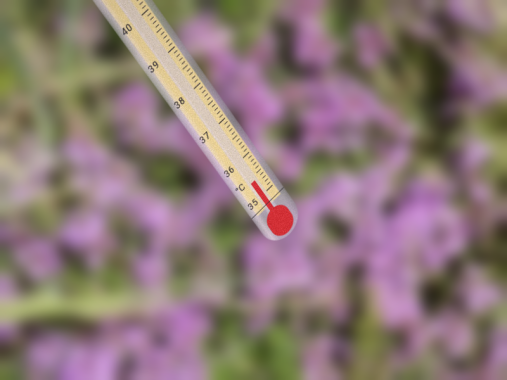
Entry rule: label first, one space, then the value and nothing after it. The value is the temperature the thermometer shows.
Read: 35.4 °C
